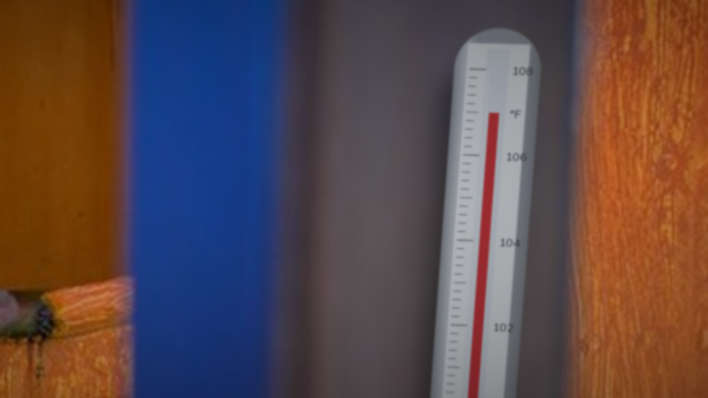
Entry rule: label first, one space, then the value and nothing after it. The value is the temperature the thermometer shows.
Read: 107 °F
